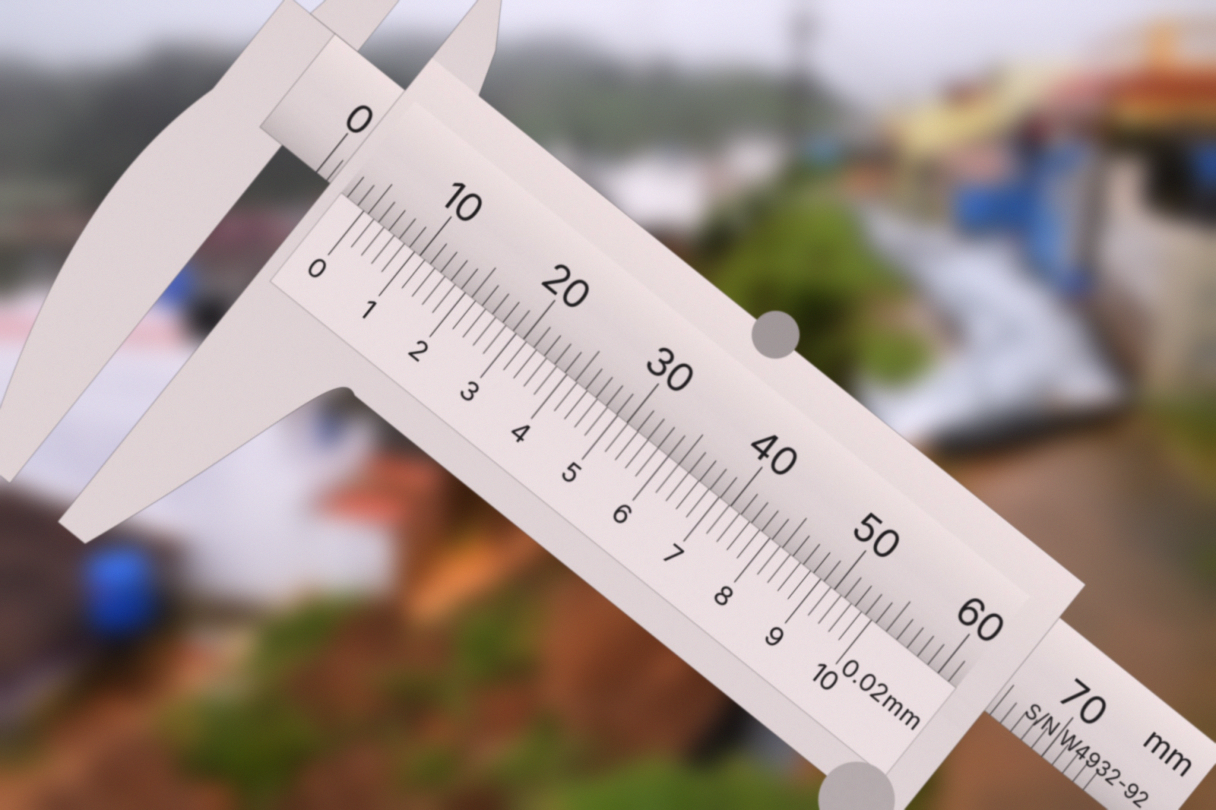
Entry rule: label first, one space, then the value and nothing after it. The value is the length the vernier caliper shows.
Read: 4.6 mm
